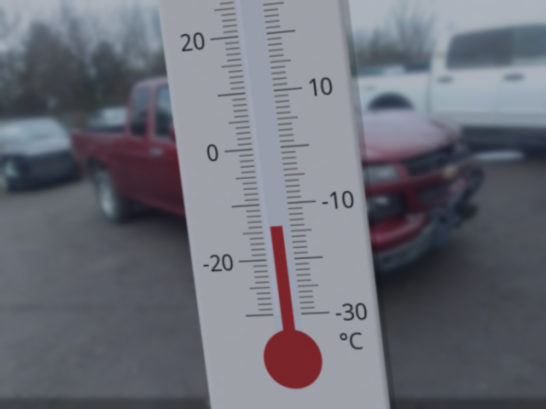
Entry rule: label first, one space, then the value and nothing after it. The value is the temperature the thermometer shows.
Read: -14 °C
